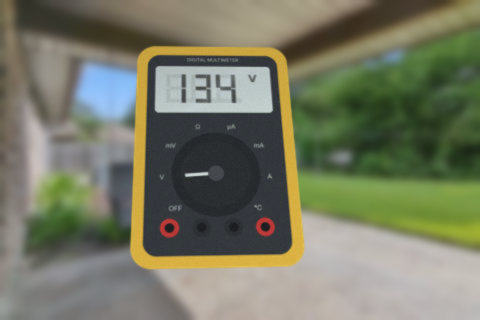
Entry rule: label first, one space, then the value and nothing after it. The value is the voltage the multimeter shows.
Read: 134 V
